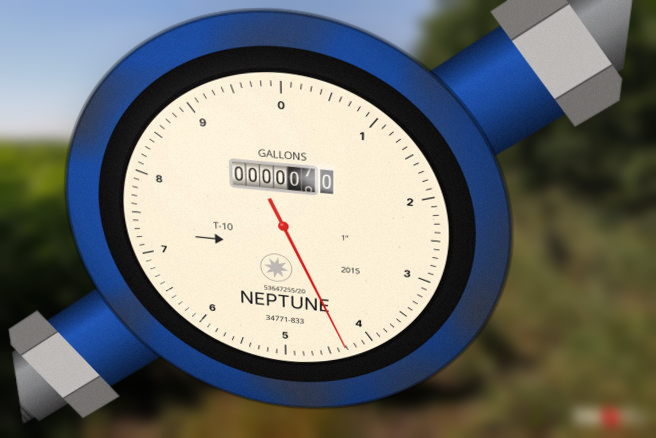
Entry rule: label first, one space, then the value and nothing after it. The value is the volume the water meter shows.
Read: 74.3 gal
